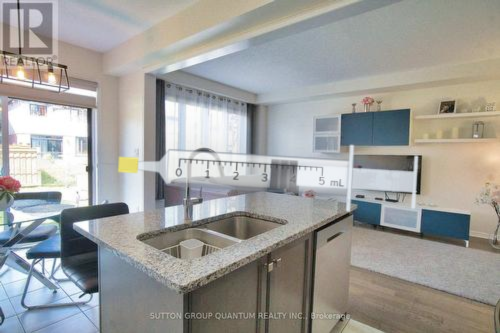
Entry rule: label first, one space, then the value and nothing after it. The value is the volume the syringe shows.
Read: 3.2 mL
